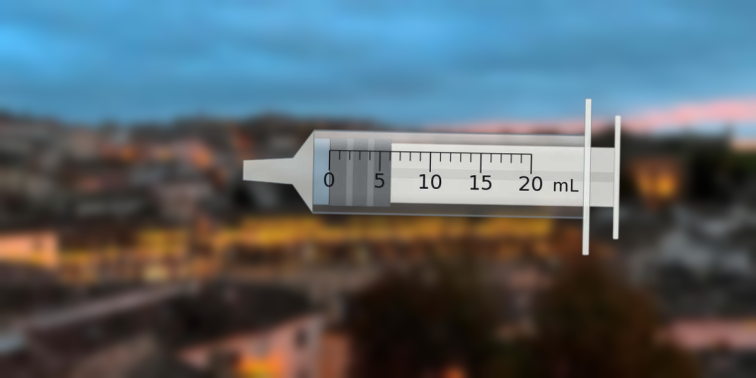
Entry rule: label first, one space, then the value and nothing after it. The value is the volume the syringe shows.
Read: 0 mL
